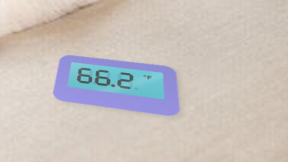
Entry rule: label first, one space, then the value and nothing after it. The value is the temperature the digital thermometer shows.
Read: 66.2 °F
